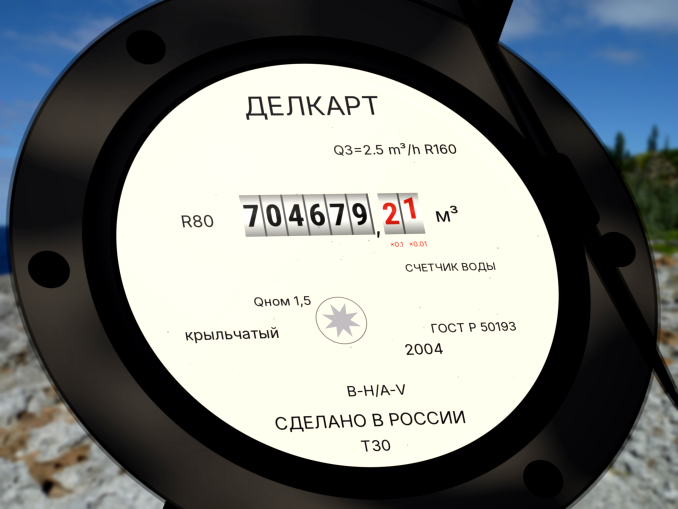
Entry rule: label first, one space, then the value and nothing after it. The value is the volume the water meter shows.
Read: 704679.21 m³
